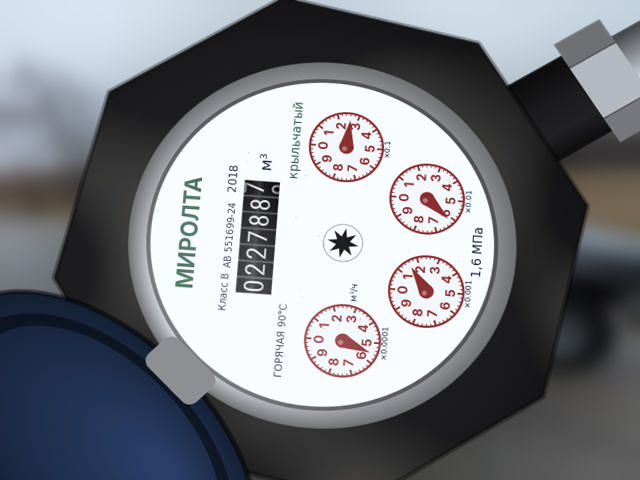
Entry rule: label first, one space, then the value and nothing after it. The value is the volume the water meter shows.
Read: 227887.2615 m³
